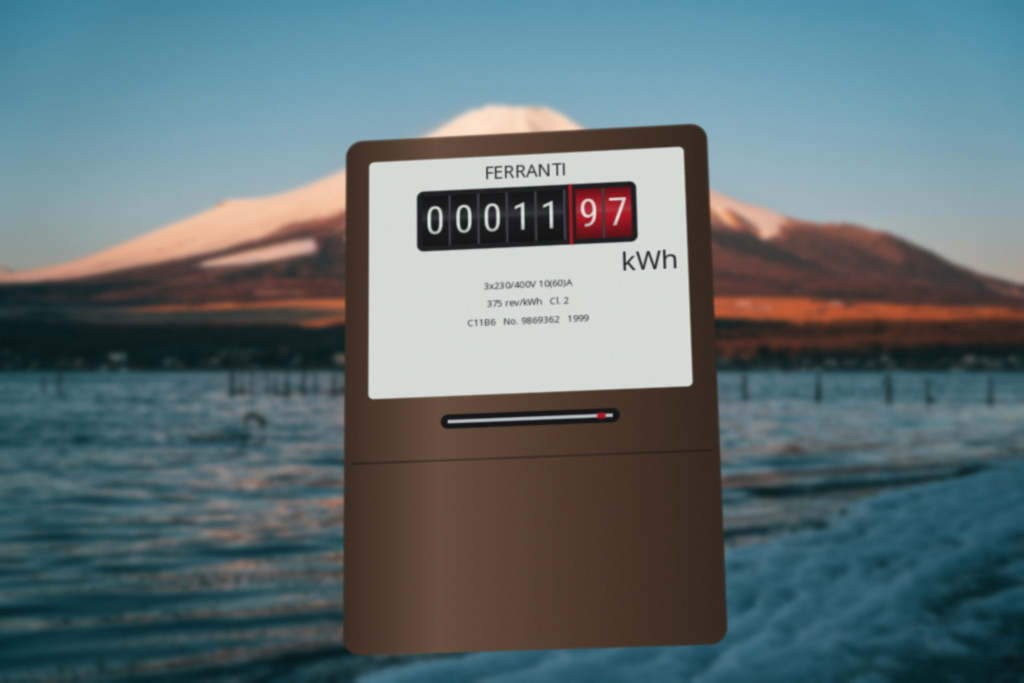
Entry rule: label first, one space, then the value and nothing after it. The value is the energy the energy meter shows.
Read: 11.97 kWh
